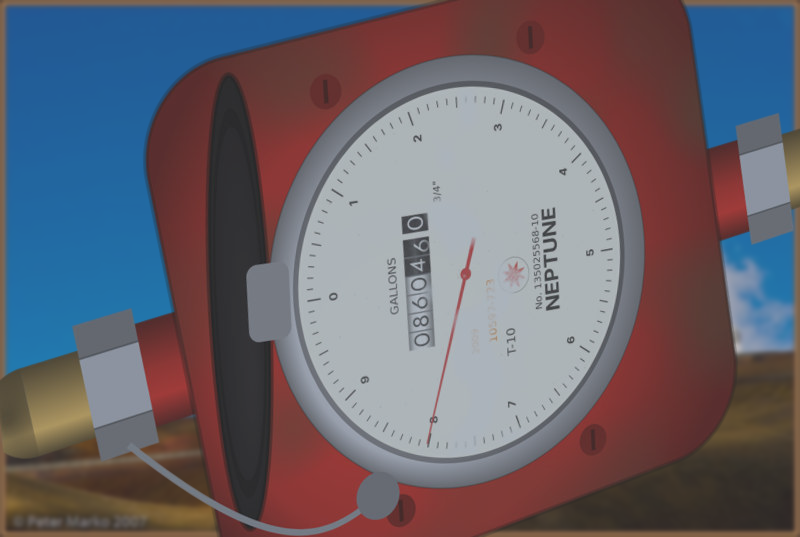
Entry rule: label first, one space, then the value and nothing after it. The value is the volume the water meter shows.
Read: 860458.0 gal
